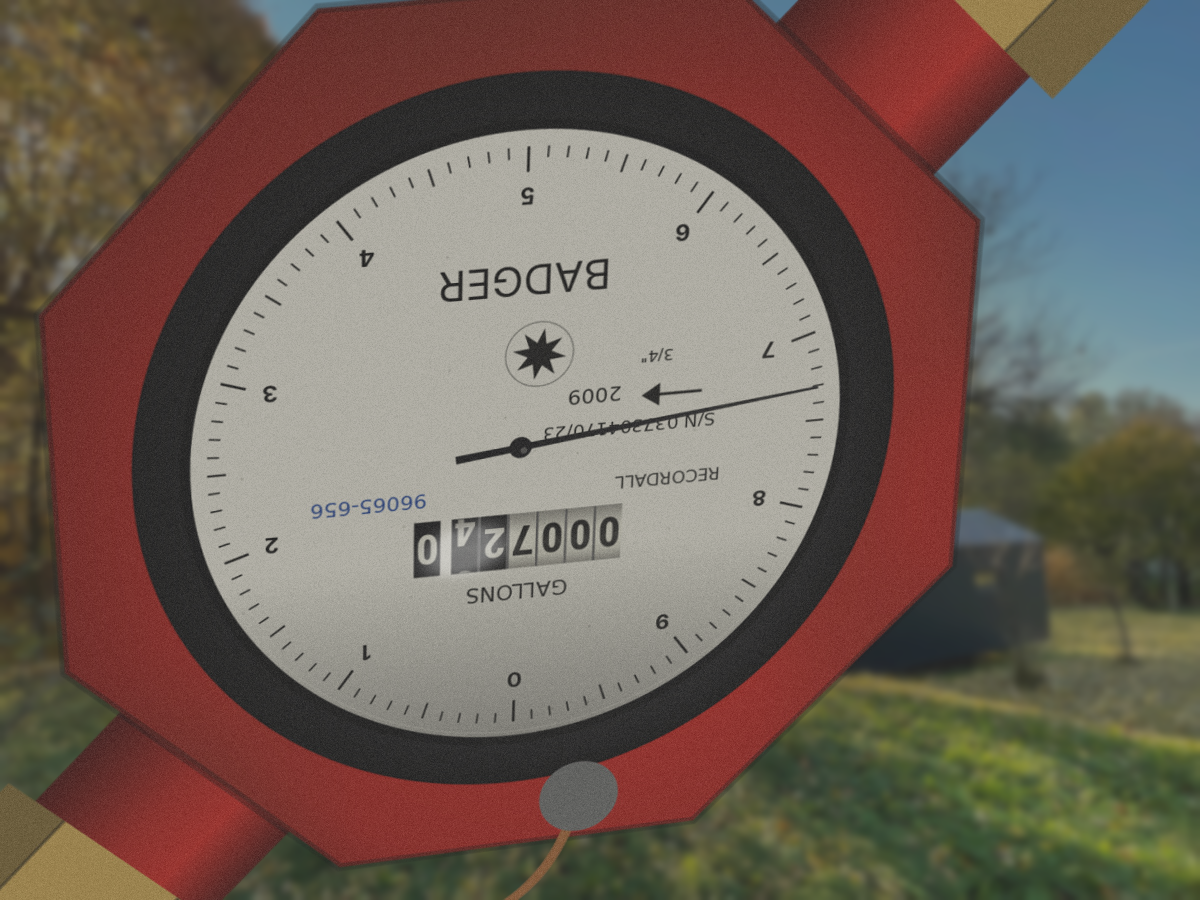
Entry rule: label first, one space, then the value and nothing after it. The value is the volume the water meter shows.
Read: 7237.3 gal
